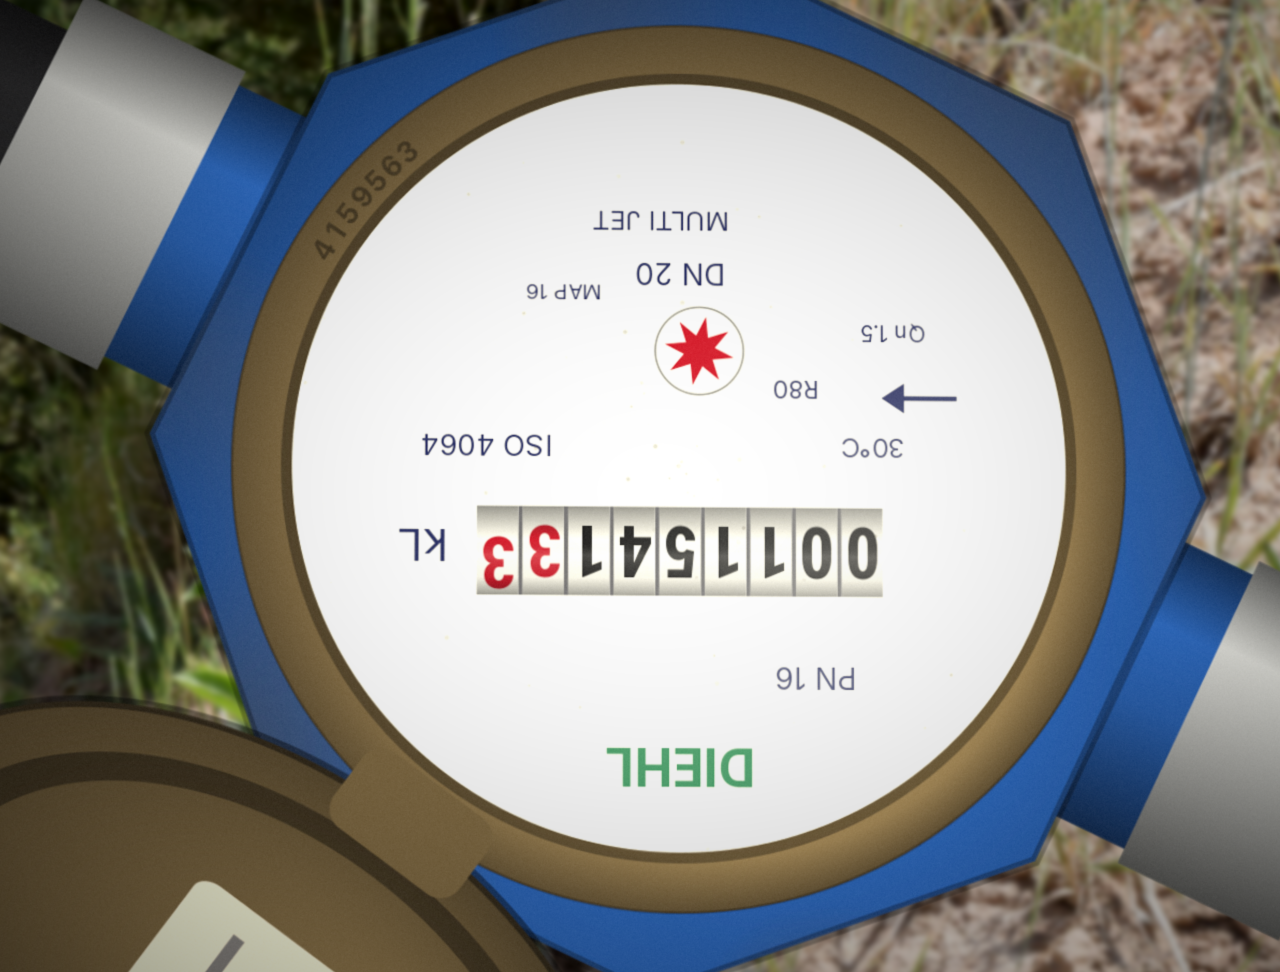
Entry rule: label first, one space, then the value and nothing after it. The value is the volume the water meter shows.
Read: 11541.33 kL
